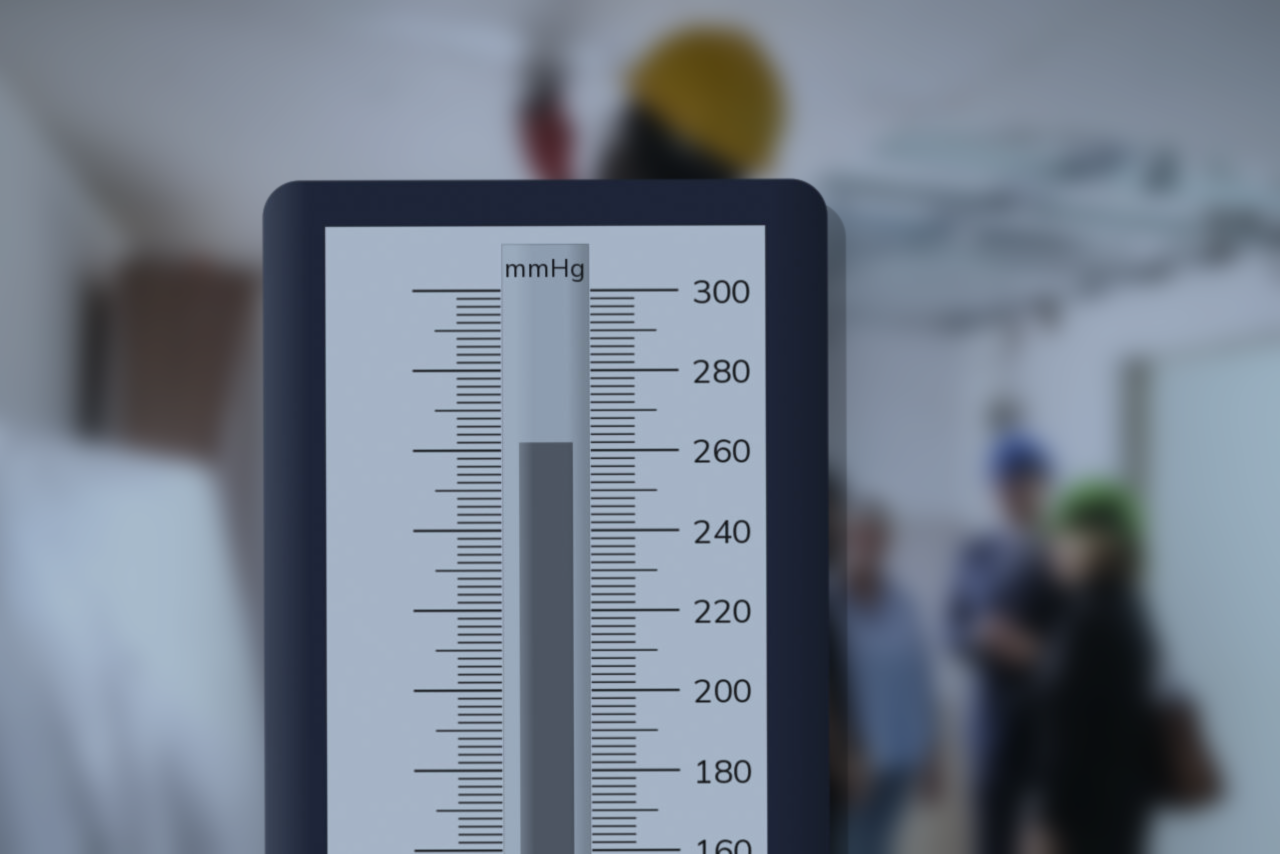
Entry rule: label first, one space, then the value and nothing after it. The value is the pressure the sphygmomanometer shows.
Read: 262 mmHg
